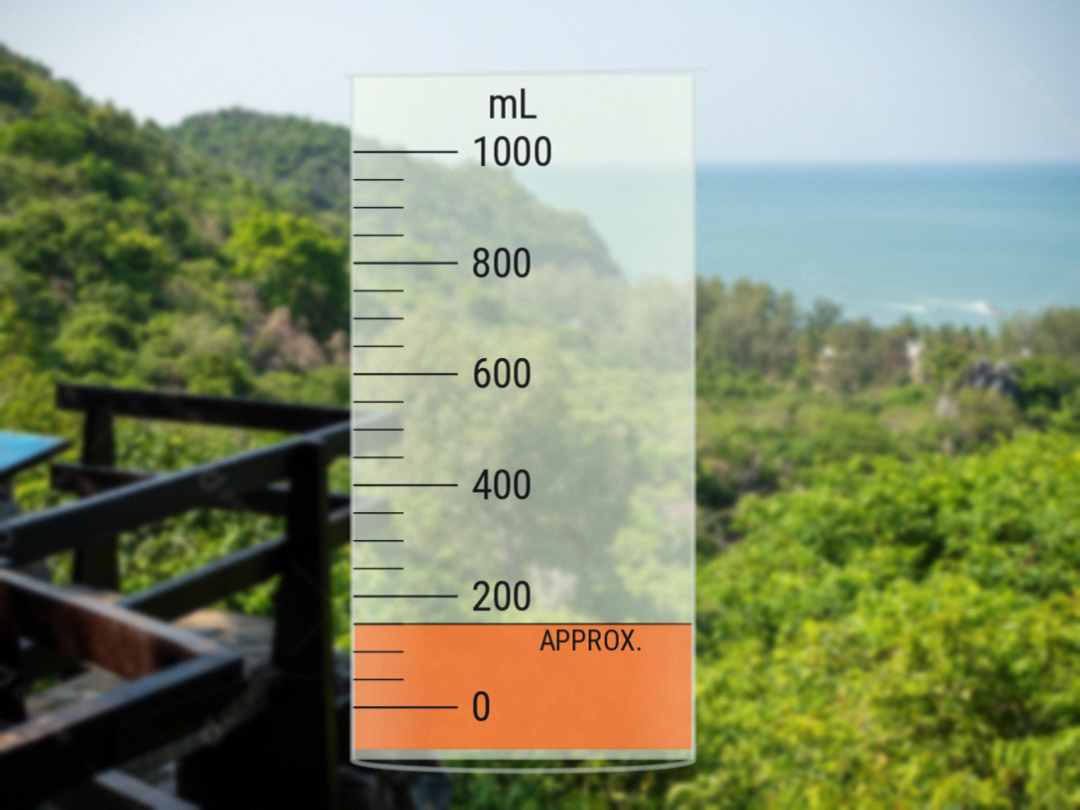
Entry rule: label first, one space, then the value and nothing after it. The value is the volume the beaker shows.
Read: 150 mL
